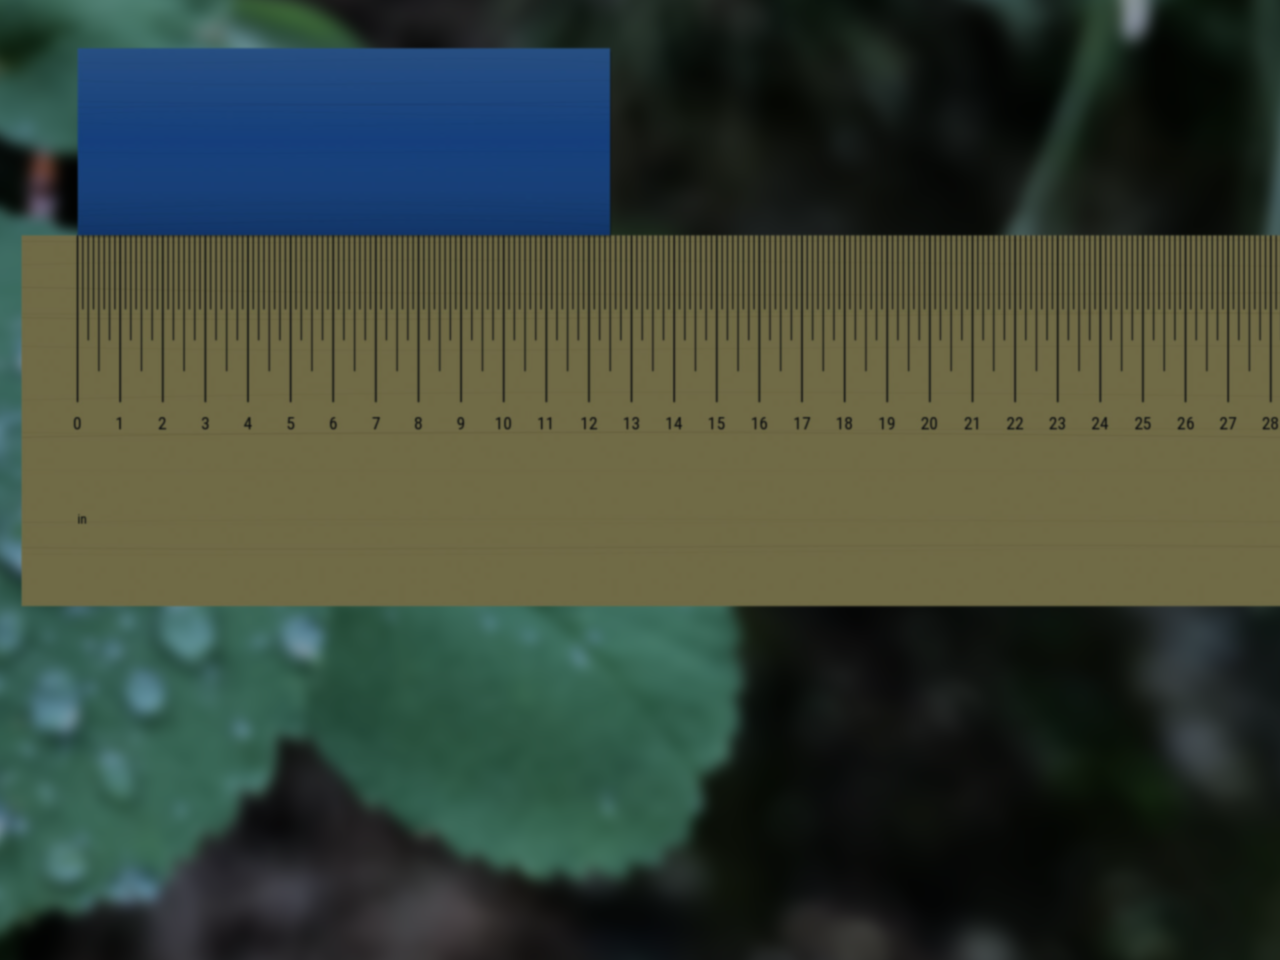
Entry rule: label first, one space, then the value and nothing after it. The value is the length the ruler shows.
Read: 12.5 in
